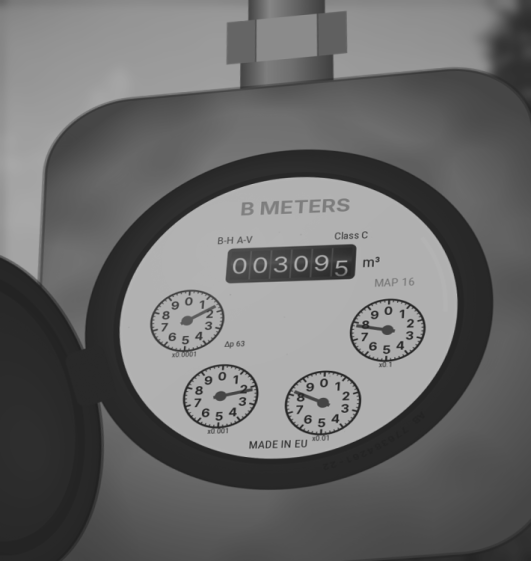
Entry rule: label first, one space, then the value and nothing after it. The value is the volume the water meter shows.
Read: 3094.7821 m³
